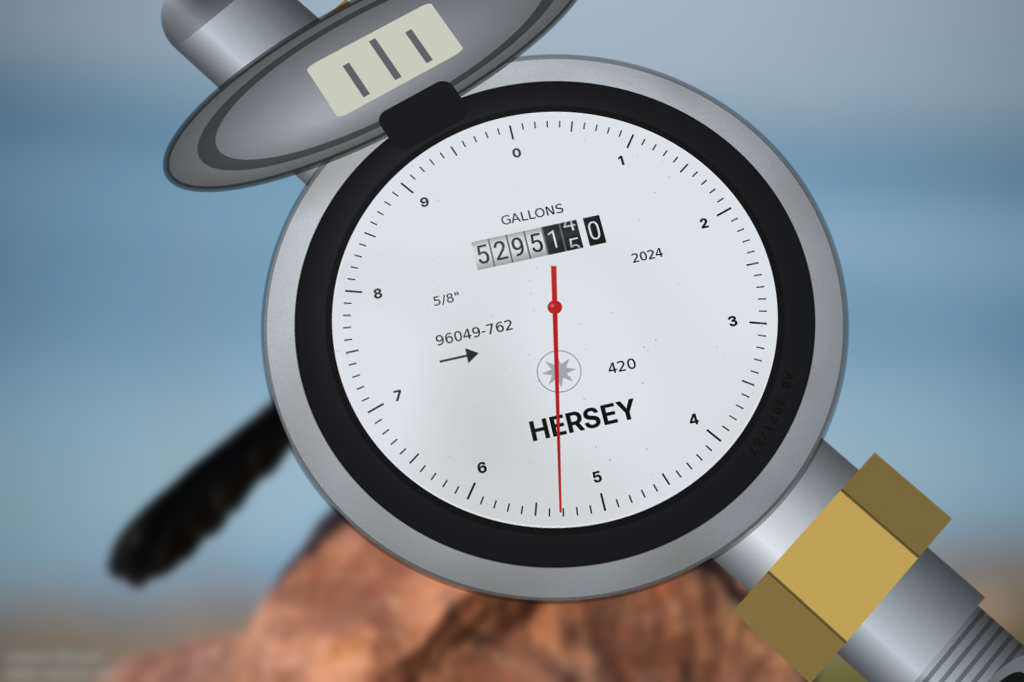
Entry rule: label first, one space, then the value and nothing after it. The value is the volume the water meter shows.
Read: 5295145.3 gal
